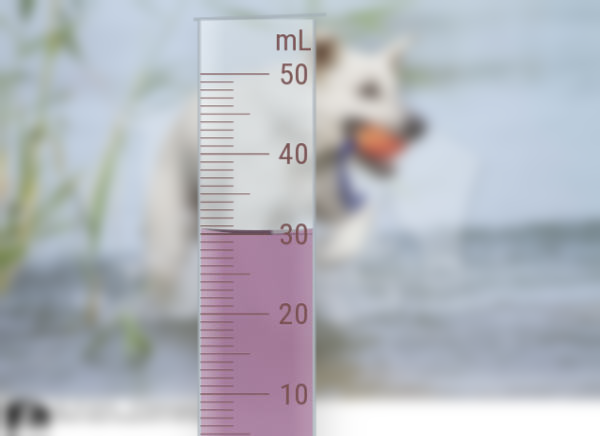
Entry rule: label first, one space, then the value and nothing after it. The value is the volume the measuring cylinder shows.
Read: 30 mL
